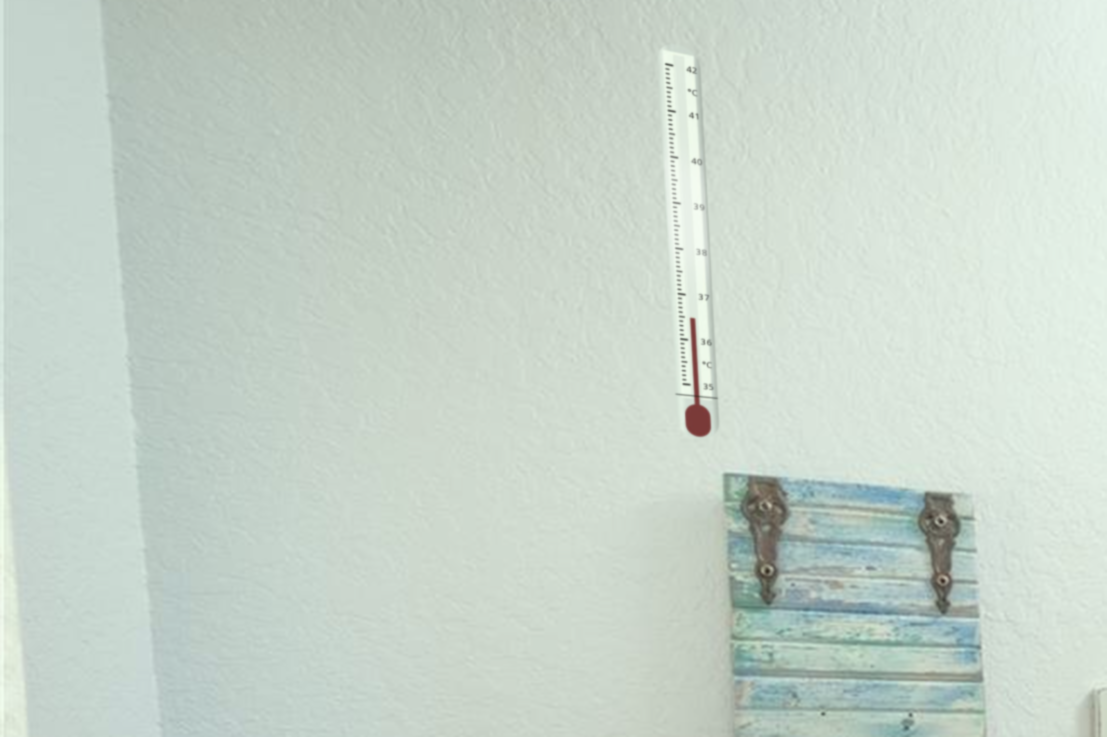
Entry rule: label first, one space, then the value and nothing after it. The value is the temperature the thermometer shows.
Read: 36.5 °C
